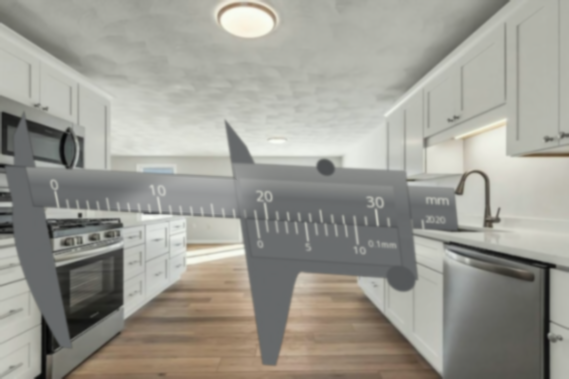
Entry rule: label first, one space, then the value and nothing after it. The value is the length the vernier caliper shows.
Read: 19.0 mm
